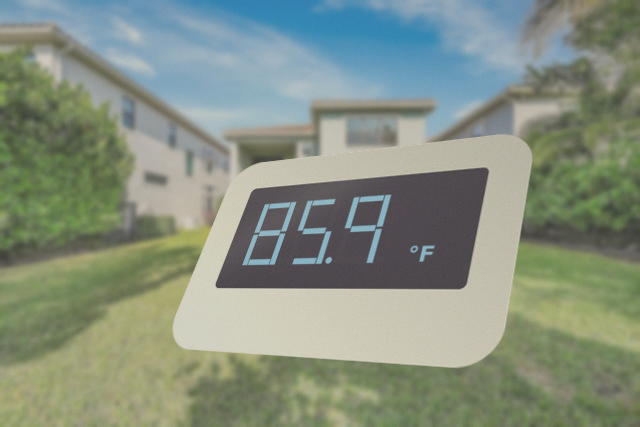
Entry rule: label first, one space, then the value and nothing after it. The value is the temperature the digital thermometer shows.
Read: 85.9 °F
